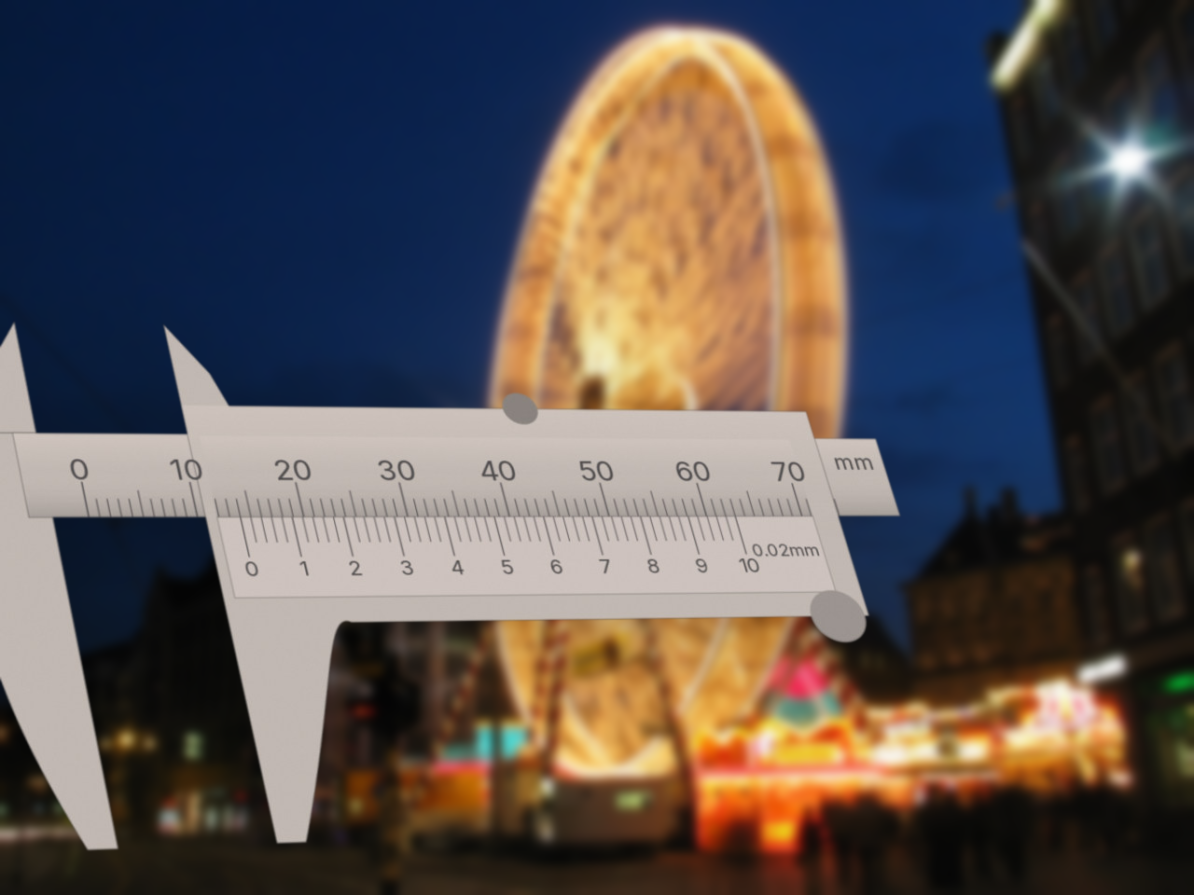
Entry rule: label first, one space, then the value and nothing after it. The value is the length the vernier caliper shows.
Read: 14.0 mm
